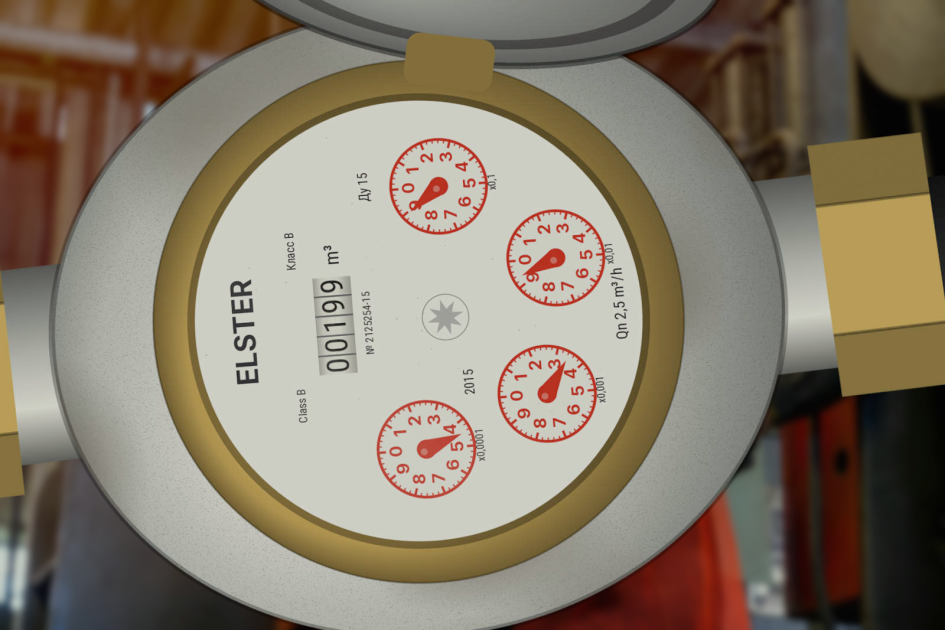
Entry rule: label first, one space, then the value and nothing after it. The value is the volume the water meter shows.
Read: 199.8934 m³
